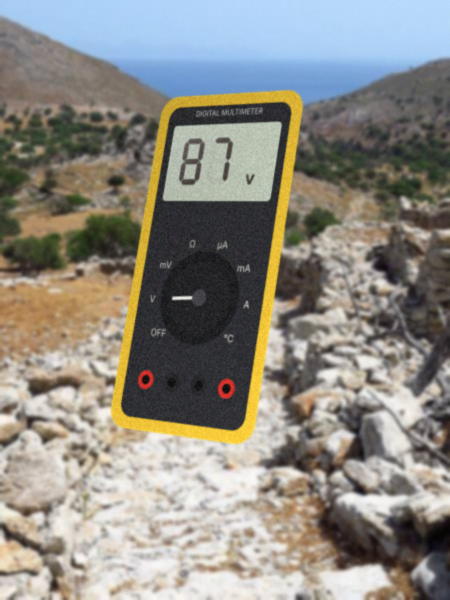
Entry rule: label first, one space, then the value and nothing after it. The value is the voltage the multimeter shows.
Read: 87 V
